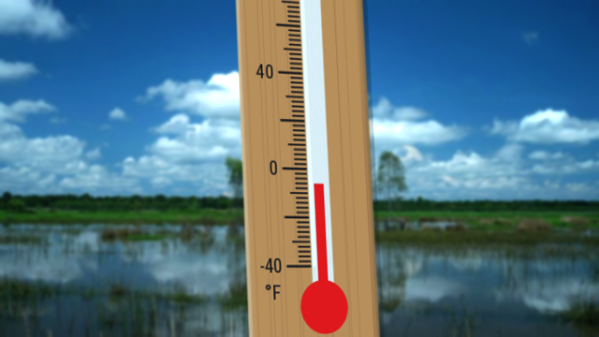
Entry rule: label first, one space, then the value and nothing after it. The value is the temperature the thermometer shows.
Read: -6 °F
